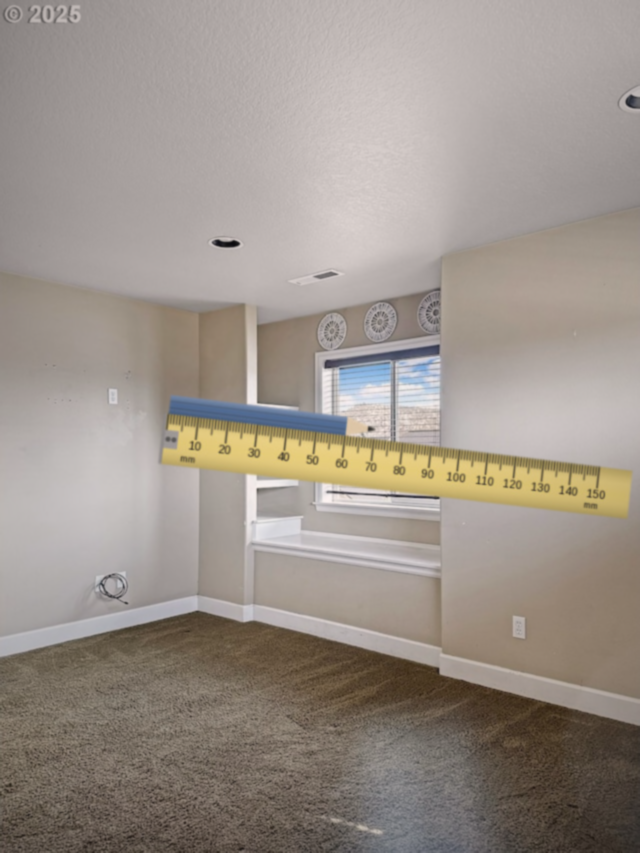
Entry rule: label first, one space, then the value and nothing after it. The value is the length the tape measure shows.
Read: 70 mm
